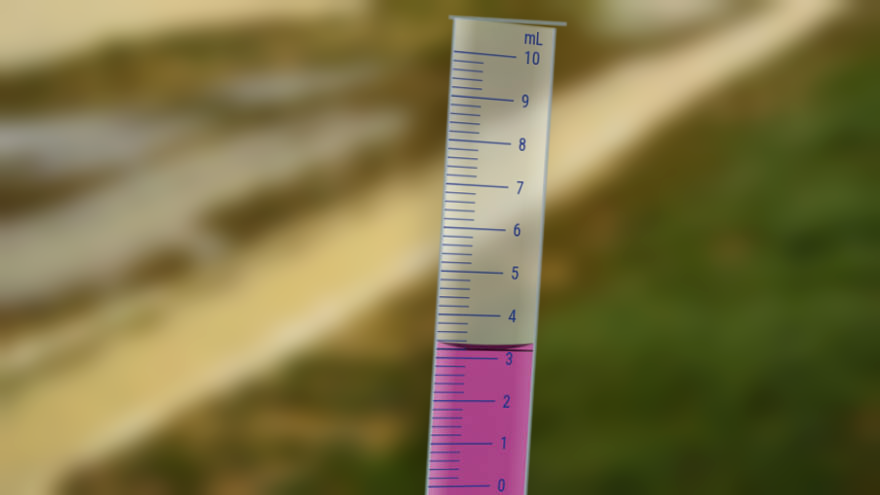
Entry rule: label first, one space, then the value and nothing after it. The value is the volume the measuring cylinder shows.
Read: 3.2 mL
